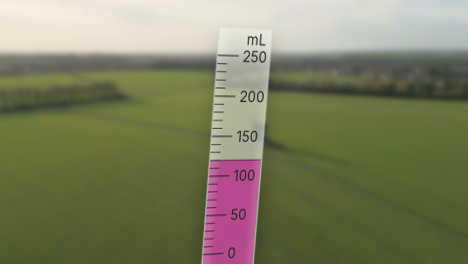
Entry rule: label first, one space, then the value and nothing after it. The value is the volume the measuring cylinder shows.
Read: 120 mL
